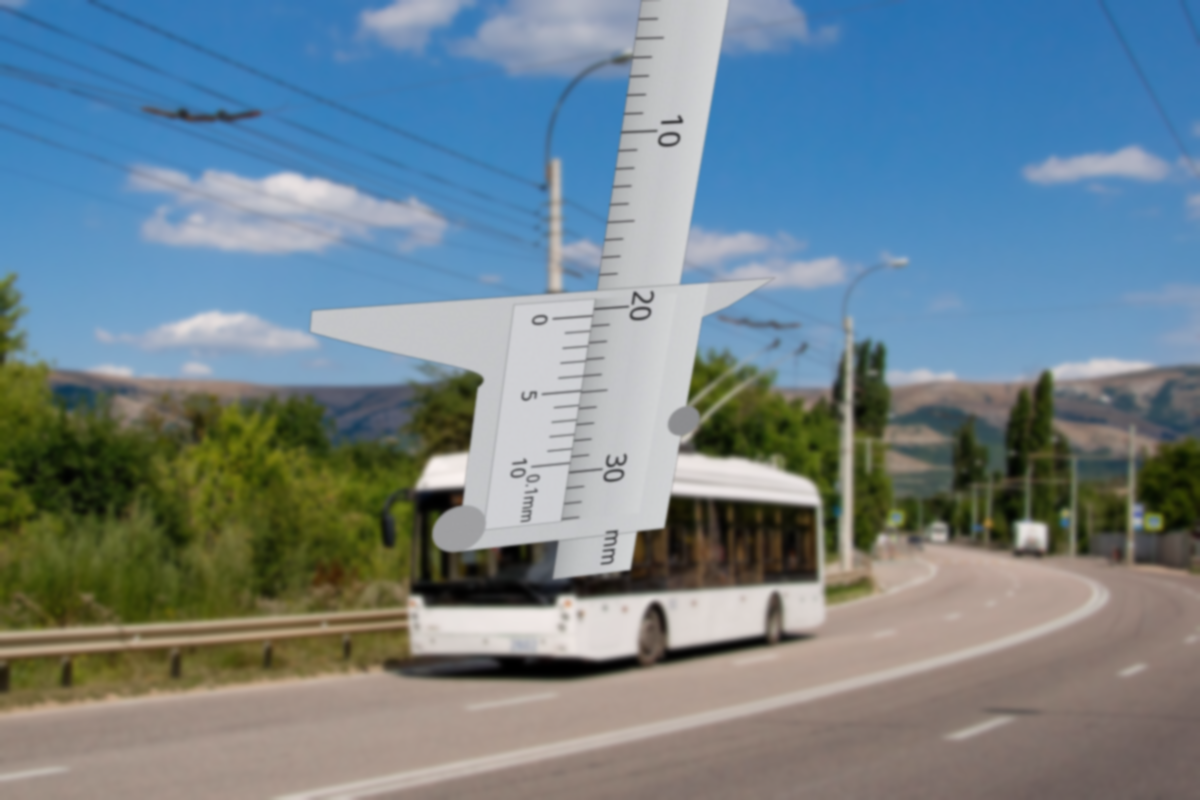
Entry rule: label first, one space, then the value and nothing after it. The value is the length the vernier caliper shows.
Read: 20.4 mm
